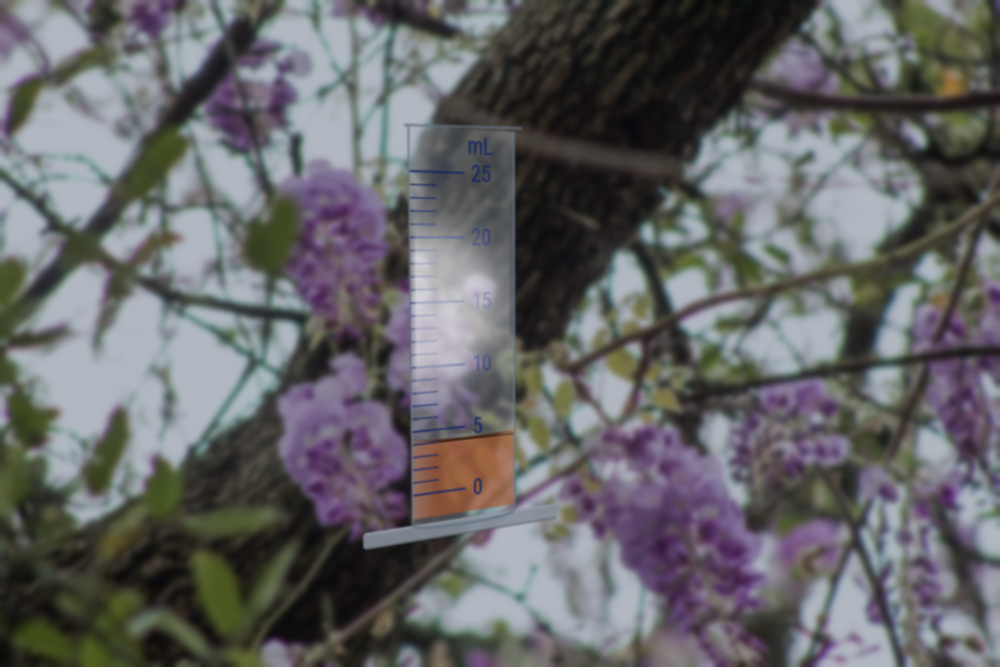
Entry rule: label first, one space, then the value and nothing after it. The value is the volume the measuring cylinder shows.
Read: 4 mL
